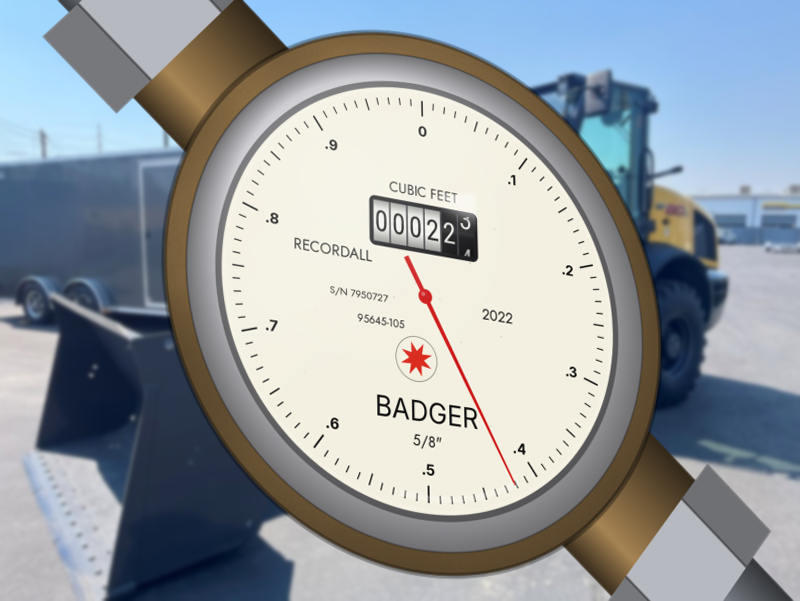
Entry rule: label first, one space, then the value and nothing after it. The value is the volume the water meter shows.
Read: 223.42 ft³
